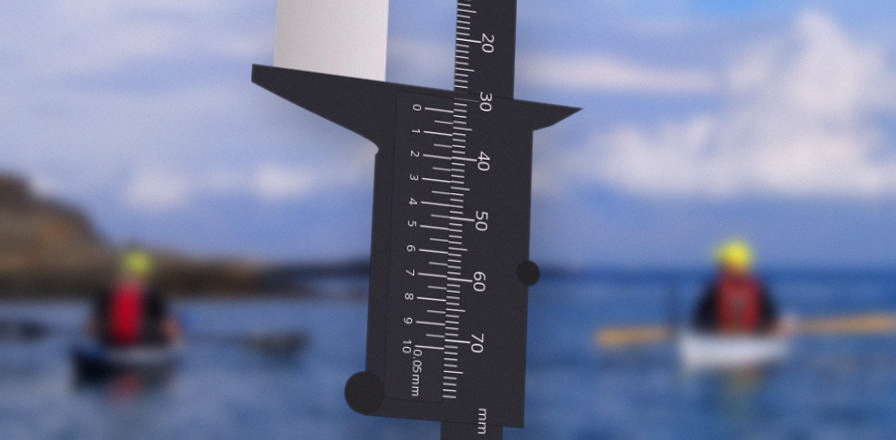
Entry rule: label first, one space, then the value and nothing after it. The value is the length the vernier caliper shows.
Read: 32.4 mm
